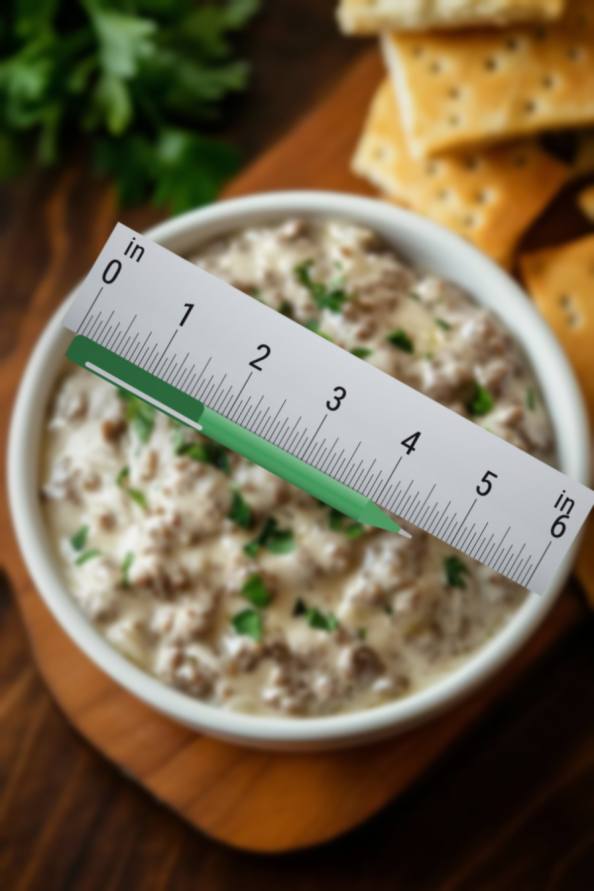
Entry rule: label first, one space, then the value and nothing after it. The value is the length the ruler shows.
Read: 4.5625 in
